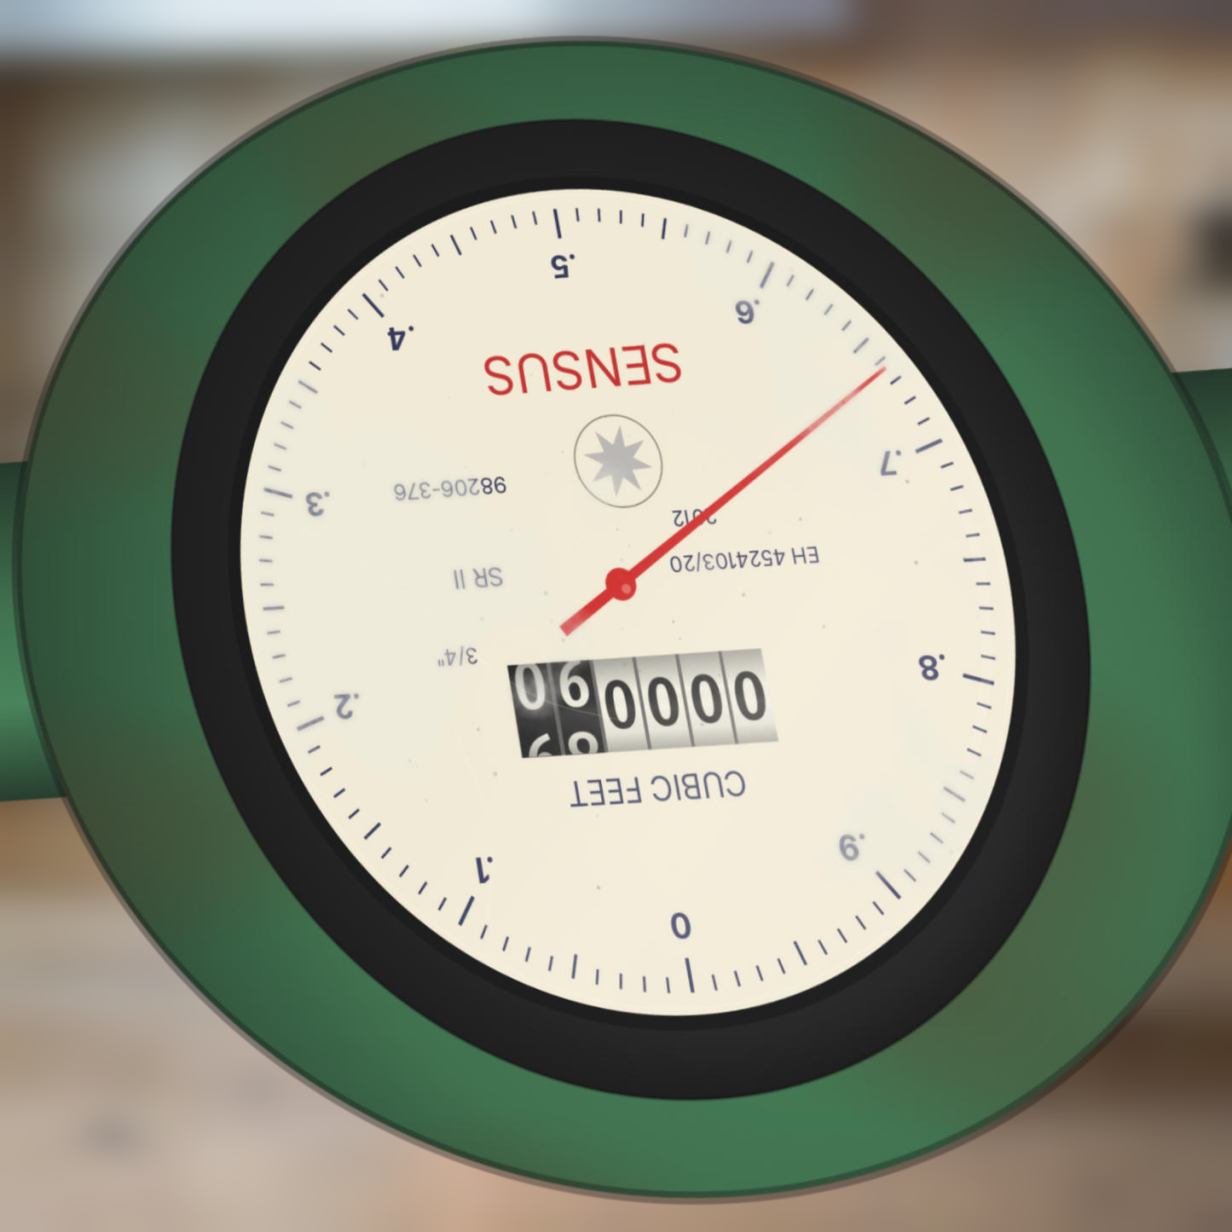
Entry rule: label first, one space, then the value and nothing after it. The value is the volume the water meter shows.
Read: 89.66 ft³
